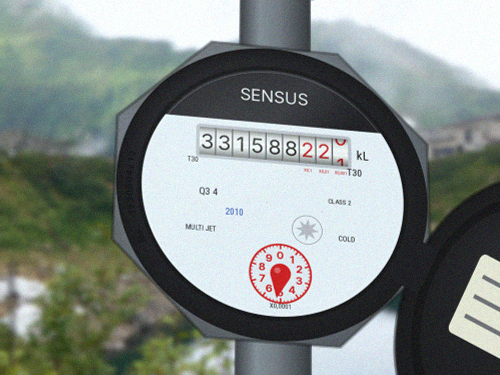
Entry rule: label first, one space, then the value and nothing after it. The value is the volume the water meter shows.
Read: 331588.2205 kL
